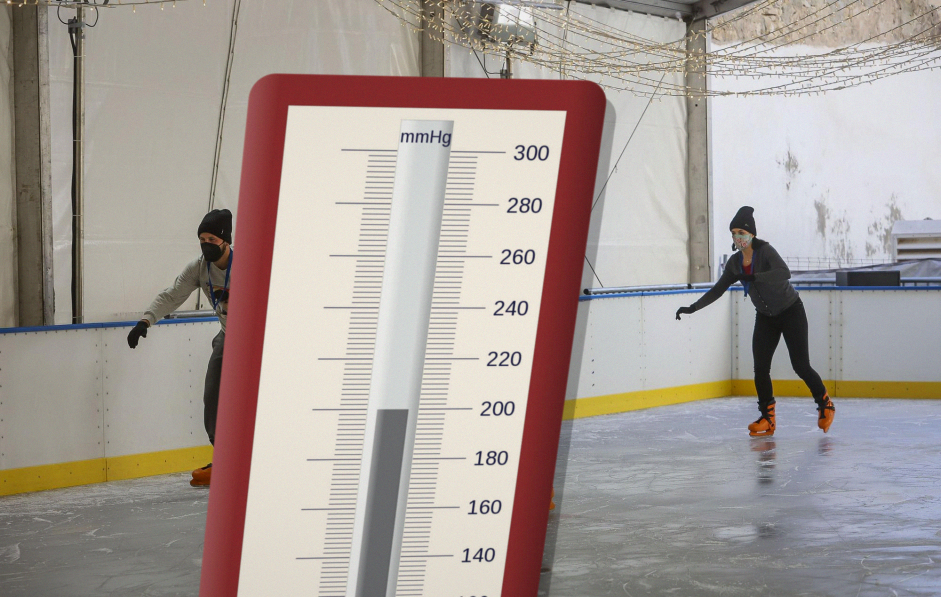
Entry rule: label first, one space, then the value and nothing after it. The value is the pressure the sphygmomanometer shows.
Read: 200 mmHg
